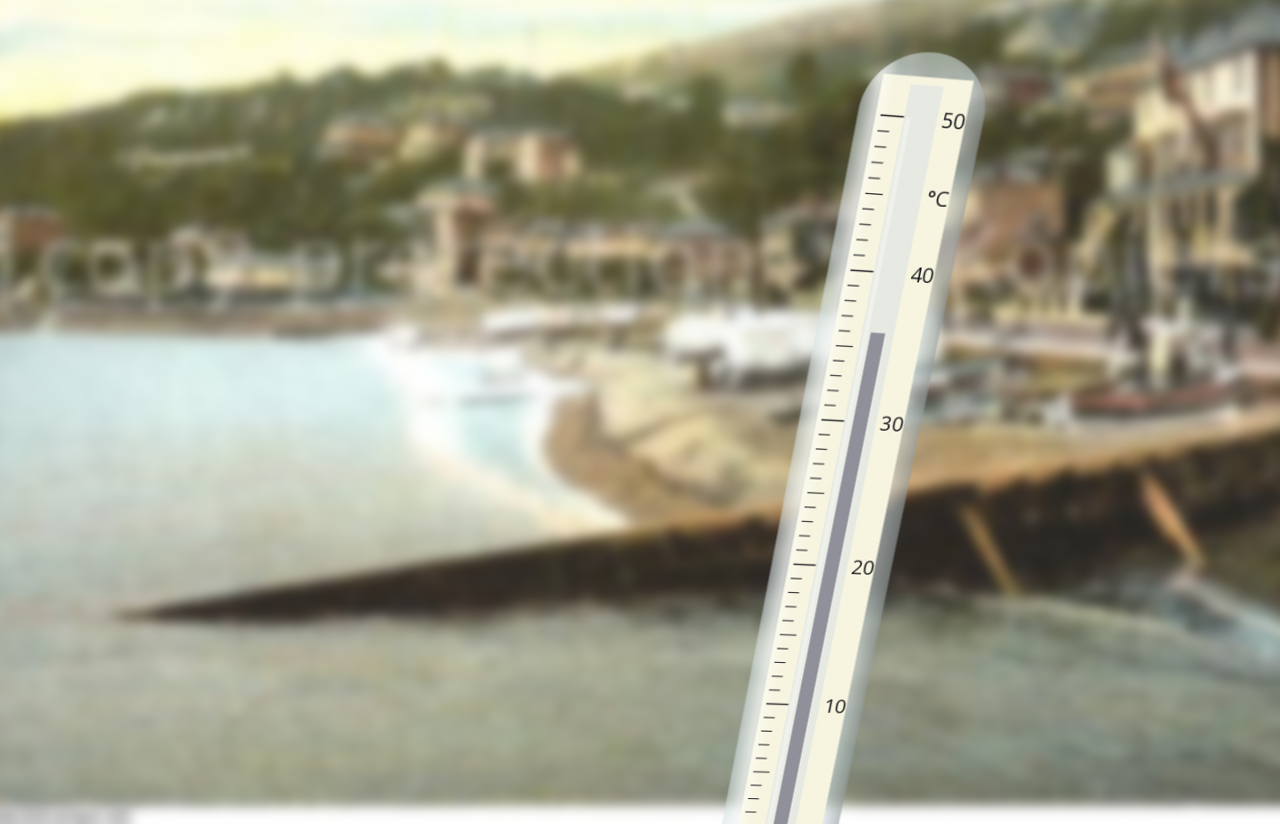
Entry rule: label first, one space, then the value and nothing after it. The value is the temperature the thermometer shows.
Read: 36 °C
